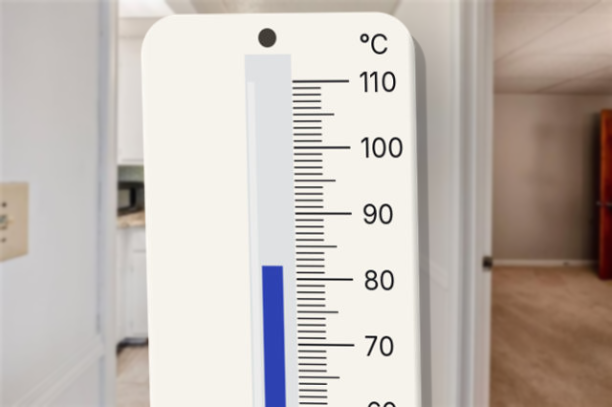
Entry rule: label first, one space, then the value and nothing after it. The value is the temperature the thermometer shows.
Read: 82 °C
